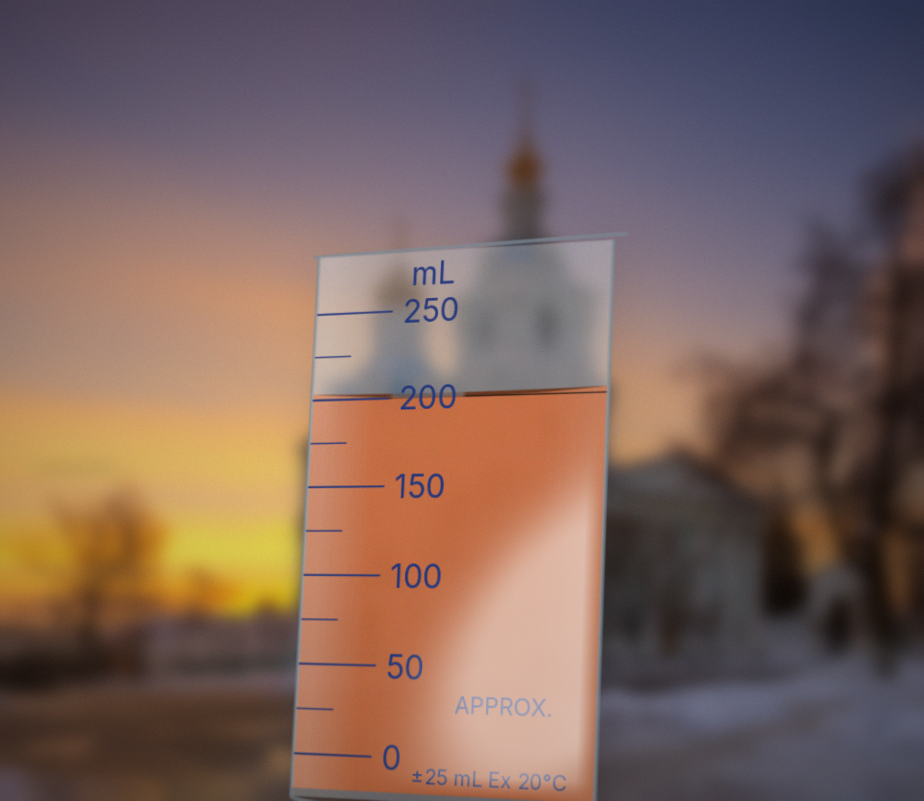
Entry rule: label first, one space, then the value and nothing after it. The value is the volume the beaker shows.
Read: 200 mL
